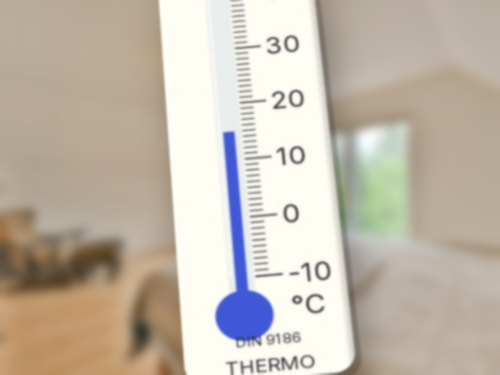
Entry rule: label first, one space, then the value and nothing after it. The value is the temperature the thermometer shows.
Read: 15 °C
